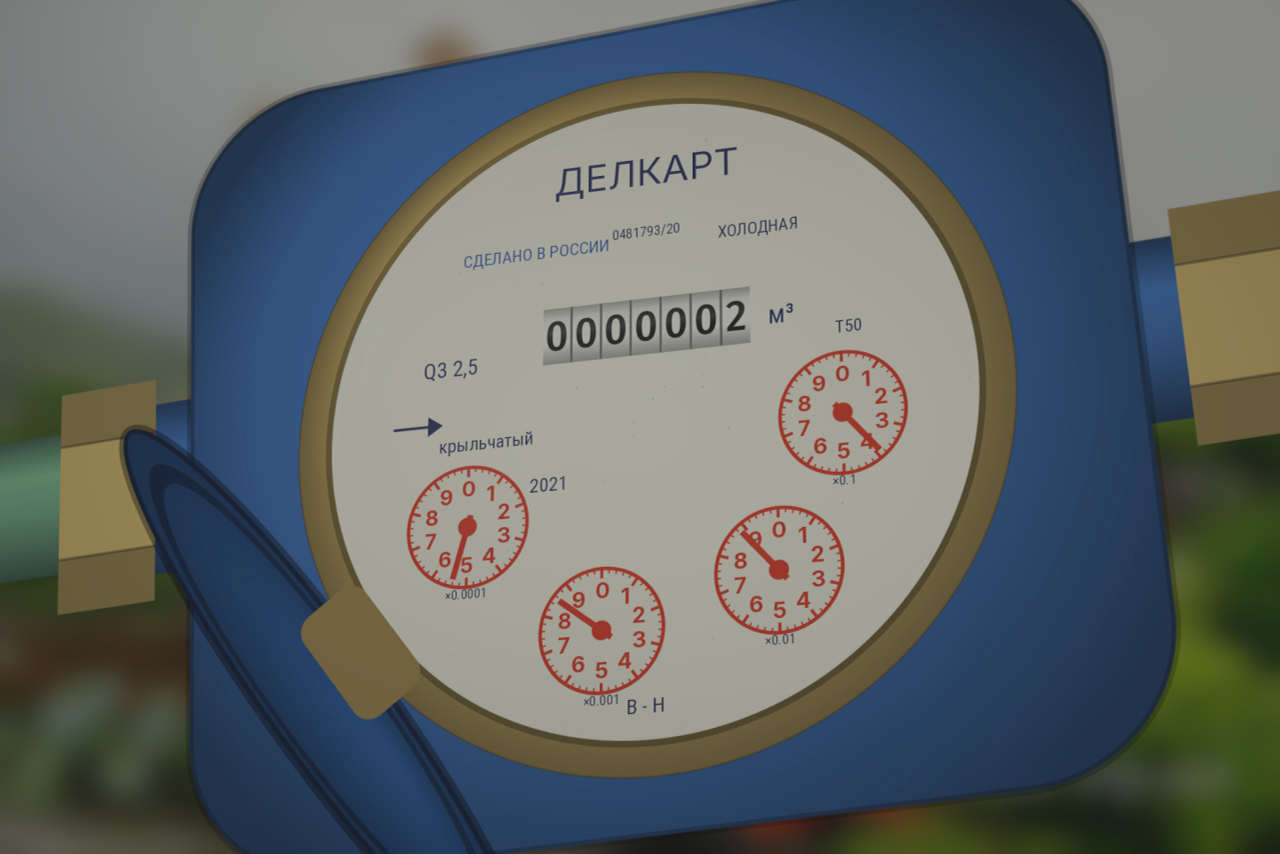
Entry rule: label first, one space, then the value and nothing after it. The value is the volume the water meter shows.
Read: 2.3885 m³
